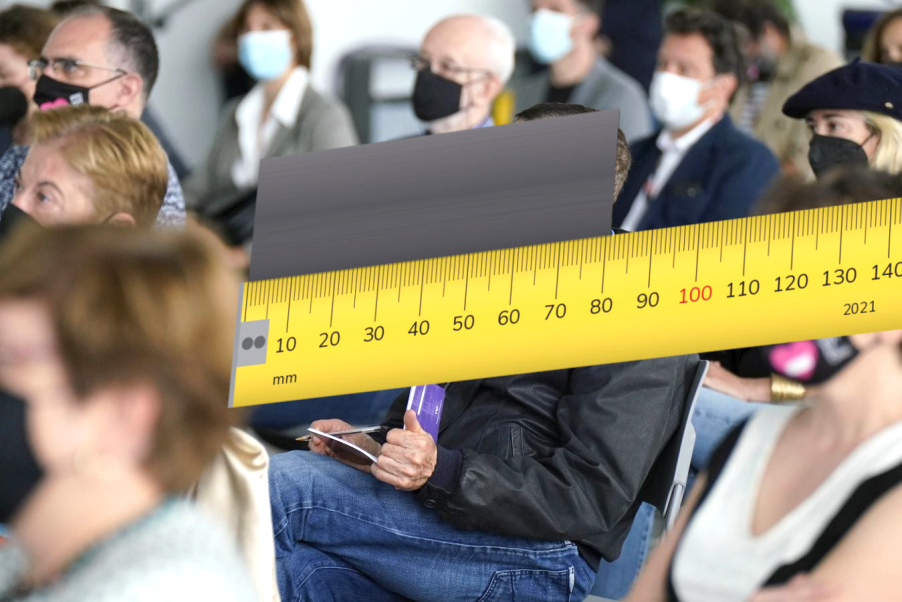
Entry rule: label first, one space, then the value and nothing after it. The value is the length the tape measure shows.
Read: 81 mm
